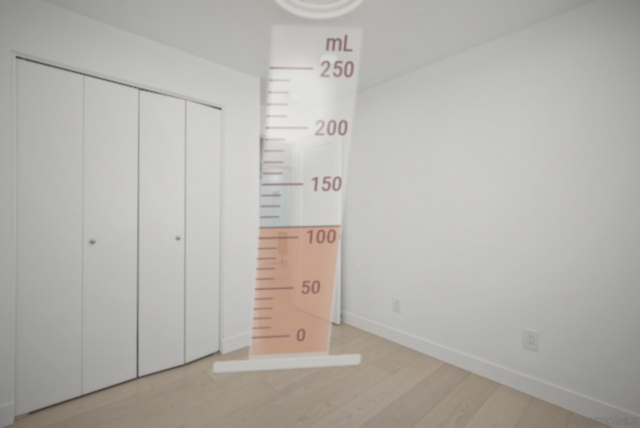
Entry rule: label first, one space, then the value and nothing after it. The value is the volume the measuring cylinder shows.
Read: 110 mL
